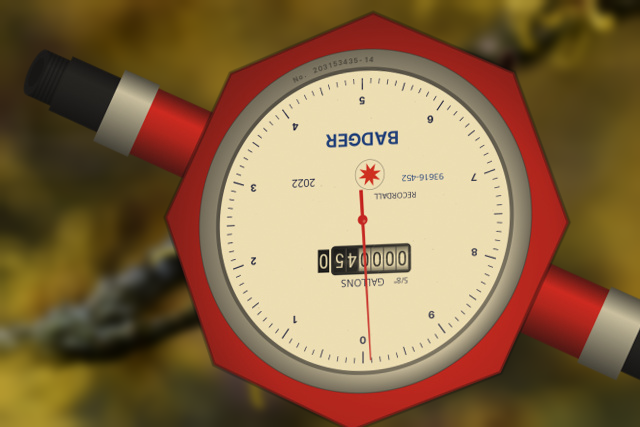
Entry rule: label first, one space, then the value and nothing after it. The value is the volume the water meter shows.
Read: 449.9 gal
